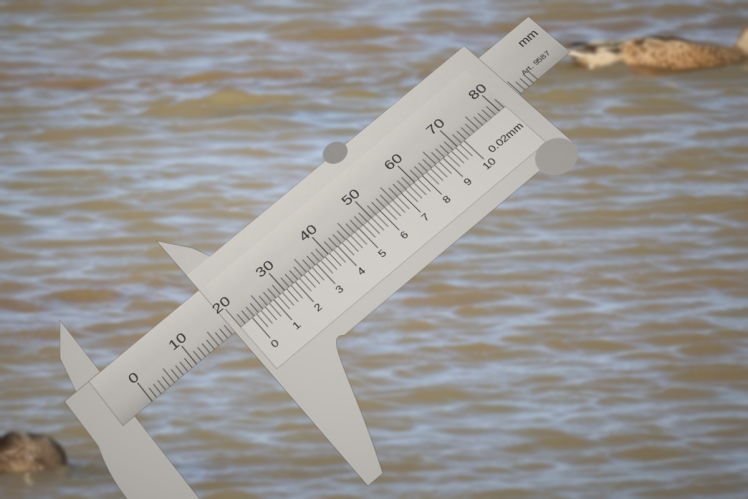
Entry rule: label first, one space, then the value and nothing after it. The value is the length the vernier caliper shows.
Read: 22.6 mm
